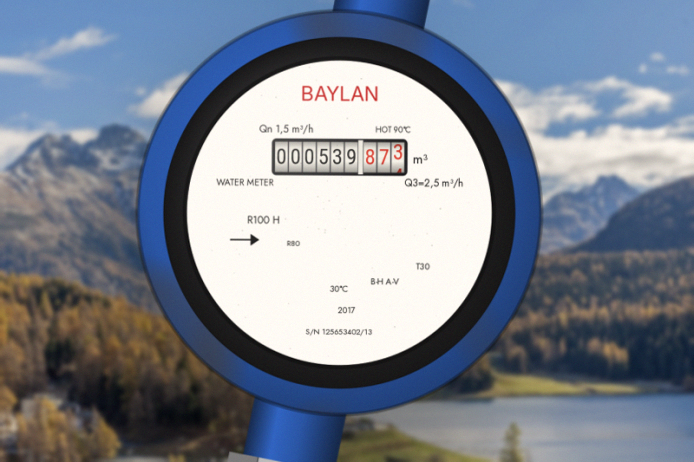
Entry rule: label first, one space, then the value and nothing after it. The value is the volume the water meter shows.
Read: 539.873 m³
